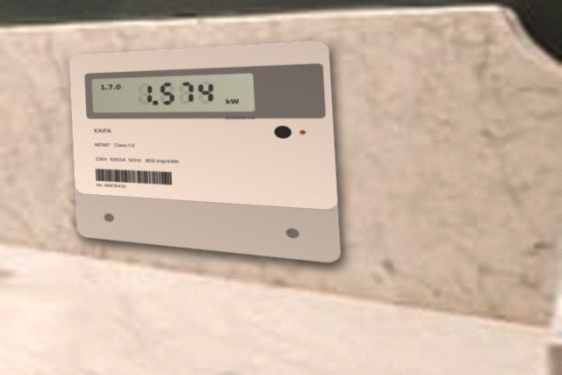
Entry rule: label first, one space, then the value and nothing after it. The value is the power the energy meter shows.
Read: 1.574 kW
